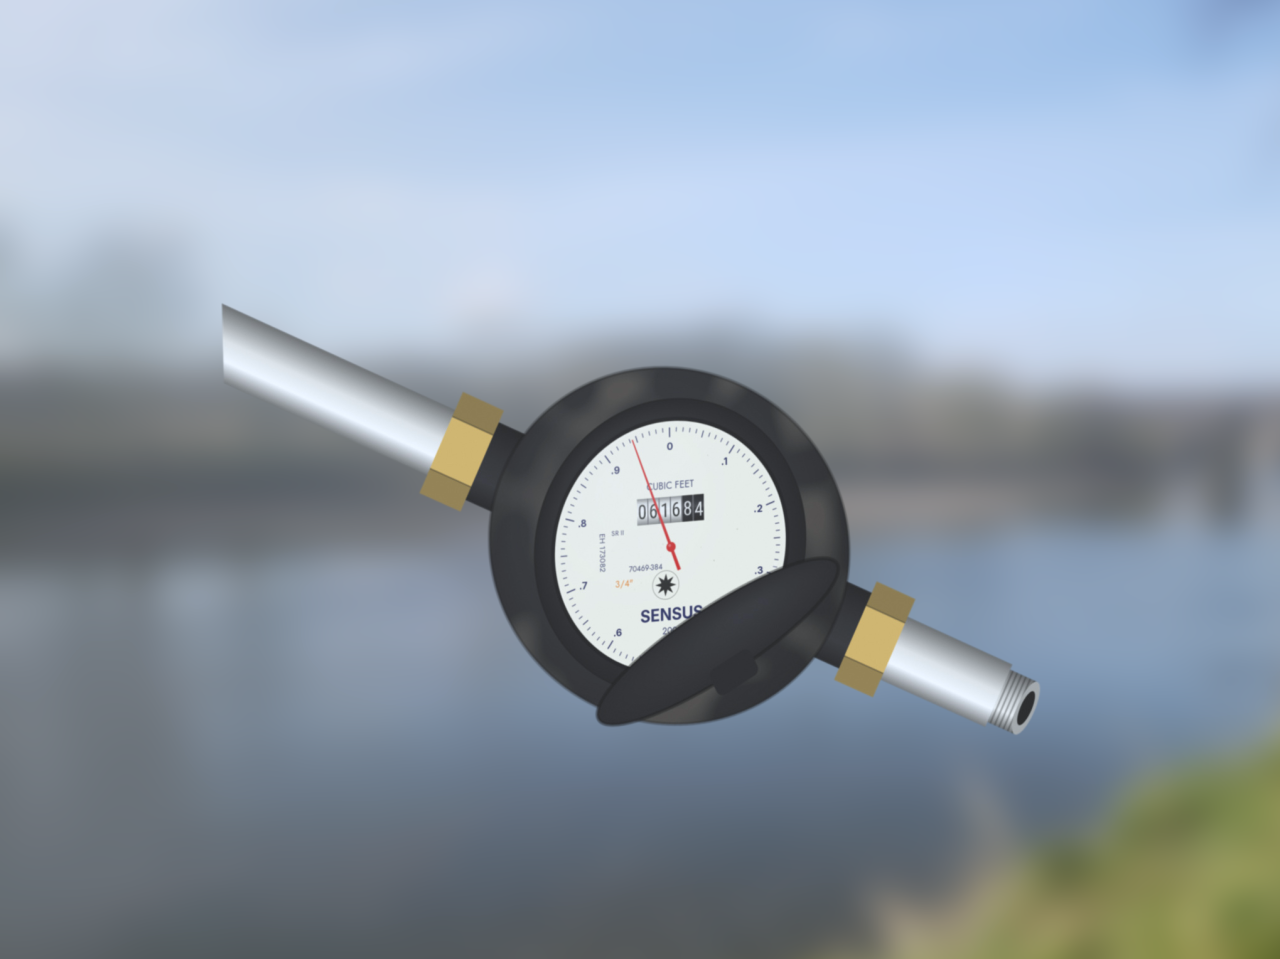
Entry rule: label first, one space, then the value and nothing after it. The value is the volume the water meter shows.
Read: 61683.94 ft³
